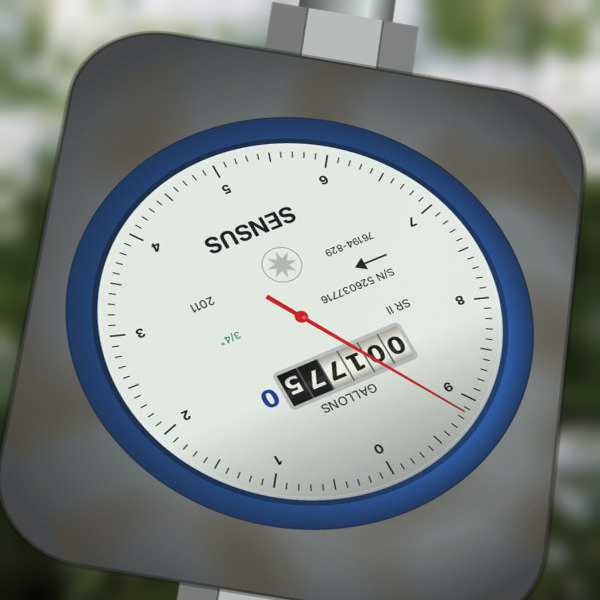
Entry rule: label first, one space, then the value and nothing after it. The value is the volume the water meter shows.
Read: 17749.1 gal
